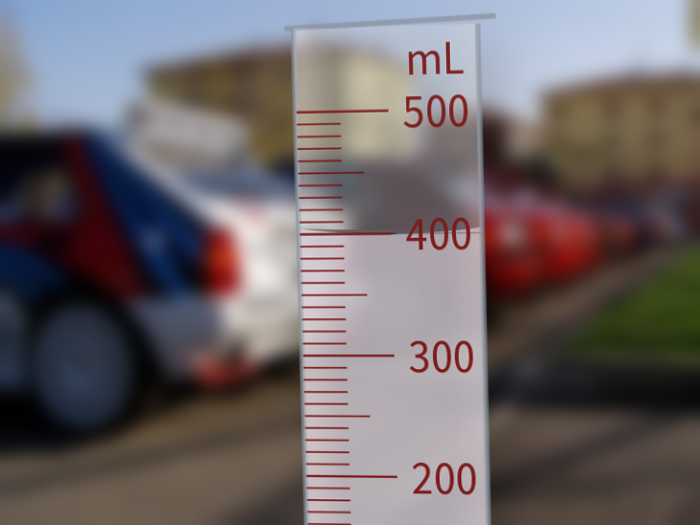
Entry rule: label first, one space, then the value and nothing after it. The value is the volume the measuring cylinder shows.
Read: 400 mL
